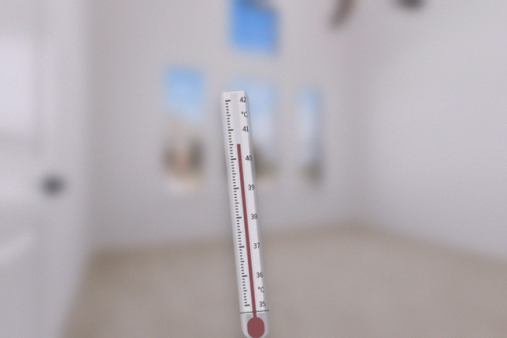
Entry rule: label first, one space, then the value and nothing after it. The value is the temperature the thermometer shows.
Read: 40.5 °C
